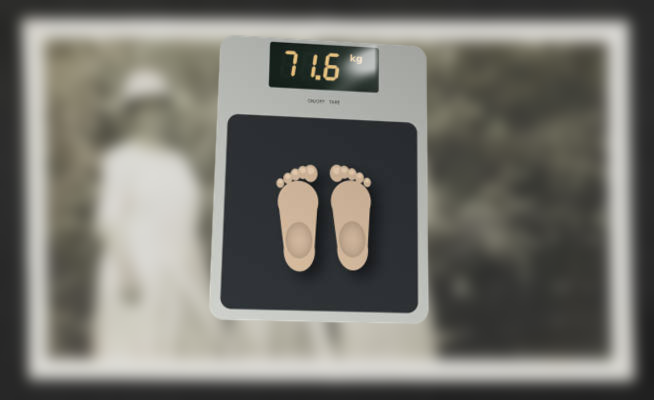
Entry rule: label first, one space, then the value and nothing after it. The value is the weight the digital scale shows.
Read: 71.6 kg
